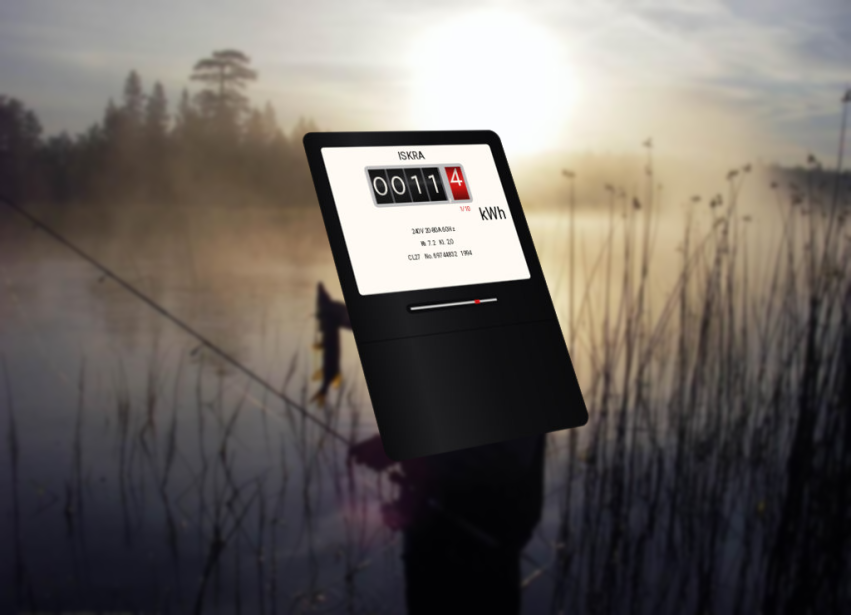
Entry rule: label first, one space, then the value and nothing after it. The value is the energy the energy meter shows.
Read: 11.4 kWh
